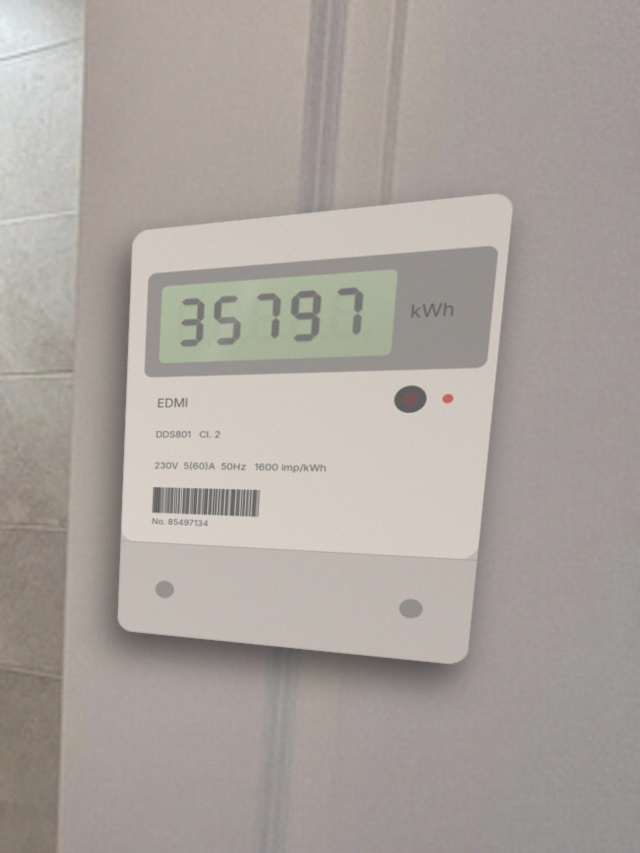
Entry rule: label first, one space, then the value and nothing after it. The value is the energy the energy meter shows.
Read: 35797 kWh
